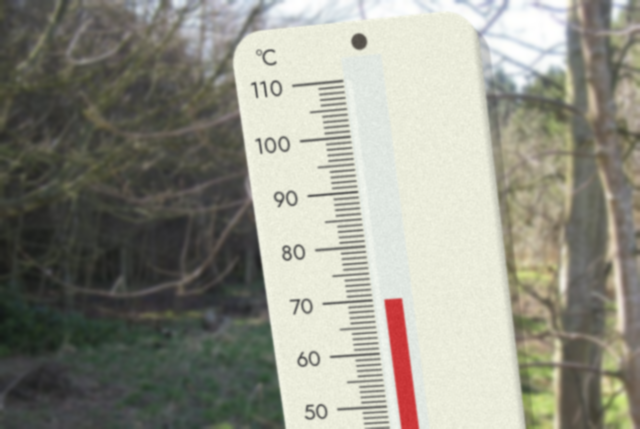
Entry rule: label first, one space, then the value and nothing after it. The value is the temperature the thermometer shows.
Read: 70 °C
